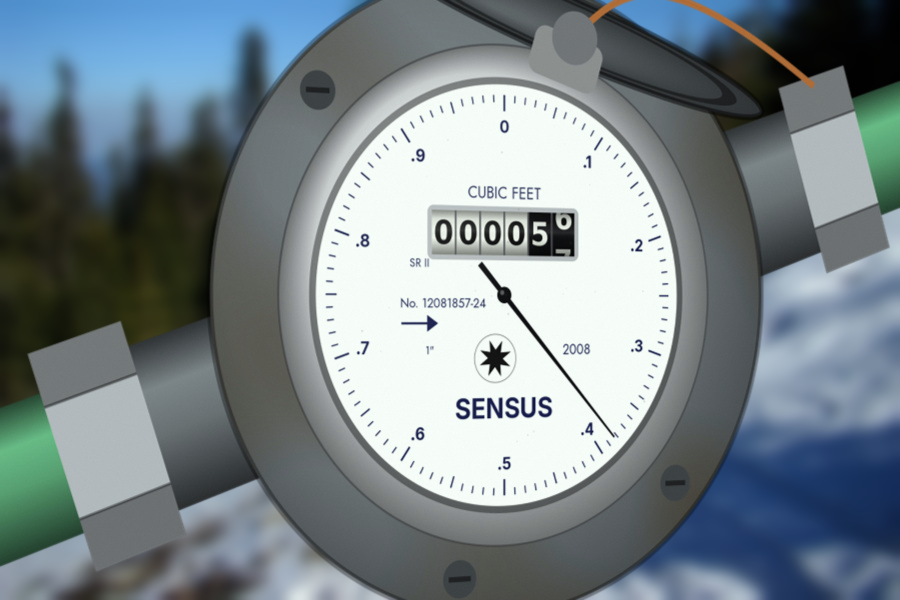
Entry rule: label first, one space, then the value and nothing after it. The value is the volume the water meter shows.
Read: 56.38 ft³
